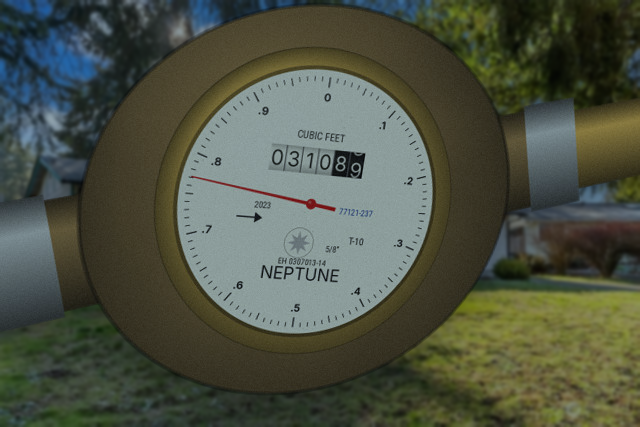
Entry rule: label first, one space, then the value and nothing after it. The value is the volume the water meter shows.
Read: 31088.77 ft³
